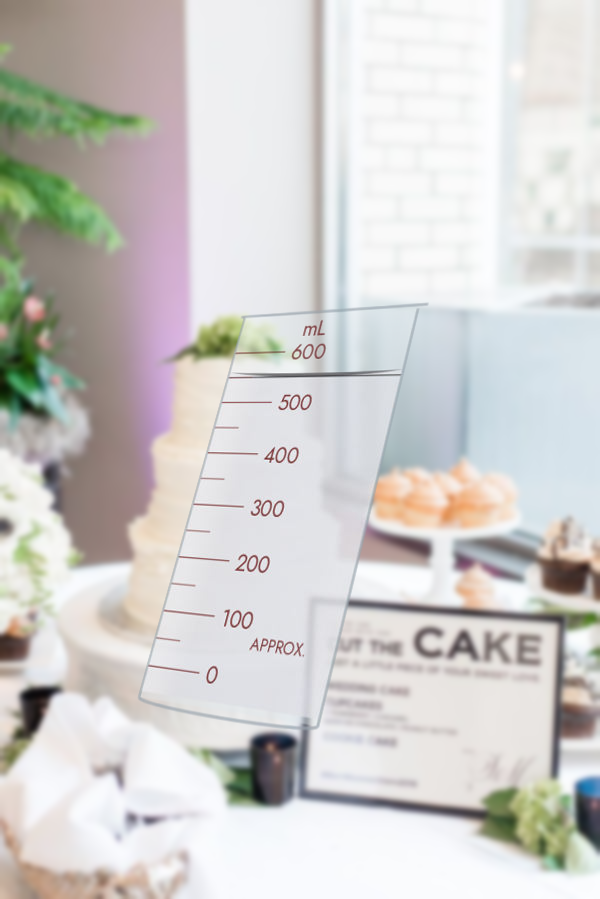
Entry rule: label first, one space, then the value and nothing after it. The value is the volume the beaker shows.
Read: 550 mL
